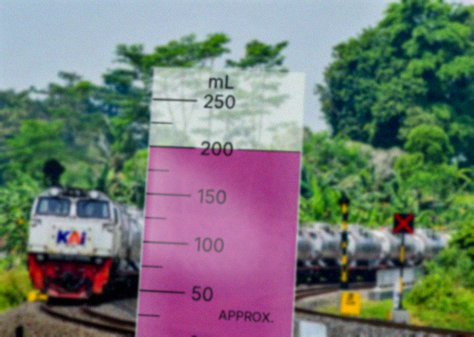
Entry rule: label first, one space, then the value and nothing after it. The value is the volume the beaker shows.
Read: 200 mL
